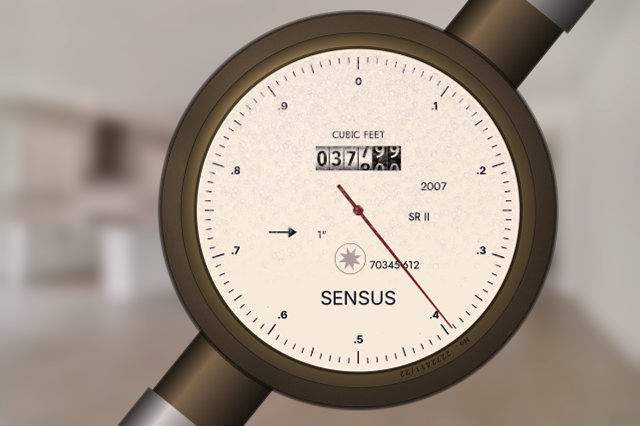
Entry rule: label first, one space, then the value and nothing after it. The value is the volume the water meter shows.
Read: 37799.39 ft³
